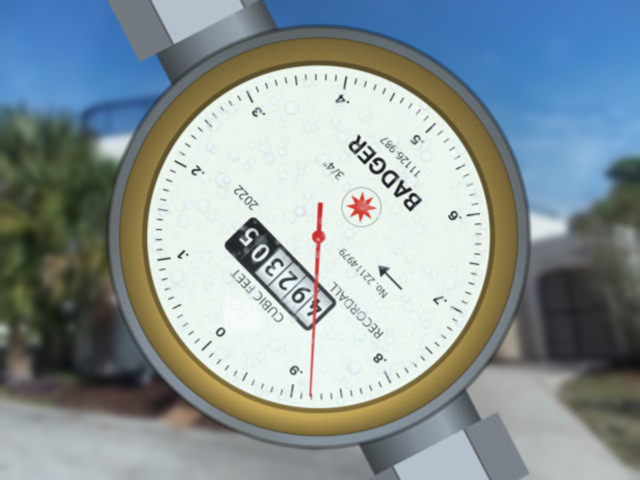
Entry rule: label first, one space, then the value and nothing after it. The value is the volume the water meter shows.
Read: 492304.88 ft³
